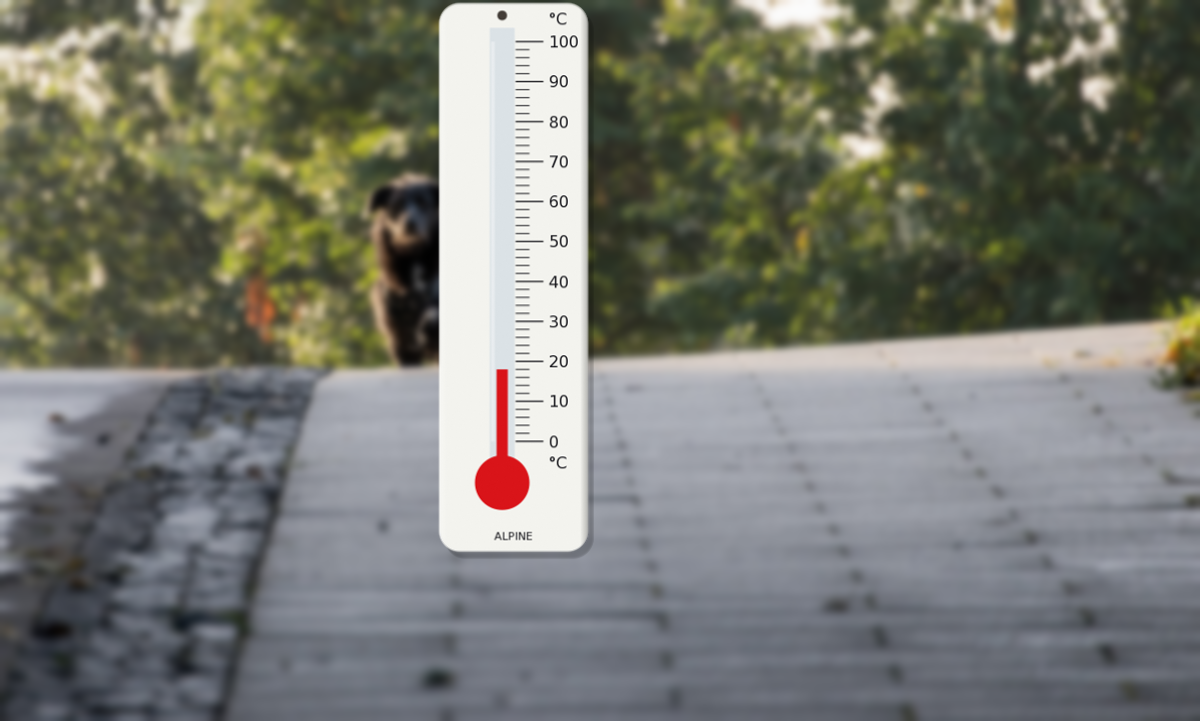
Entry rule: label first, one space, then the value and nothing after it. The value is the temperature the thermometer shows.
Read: 18 °C
